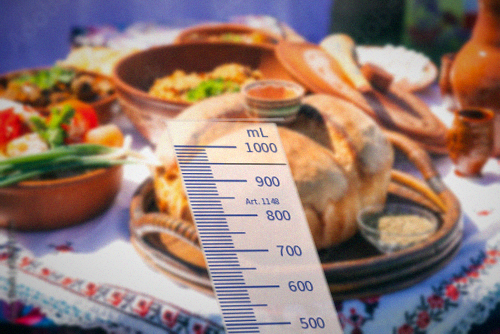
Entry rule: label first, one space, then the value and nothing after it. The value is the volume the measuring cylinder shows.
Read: 950 mL
